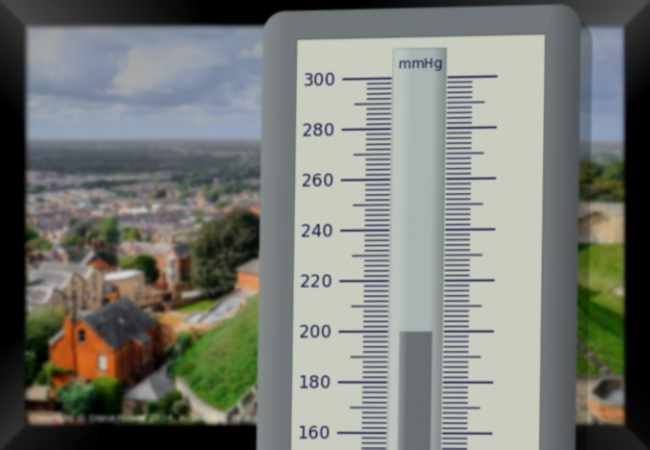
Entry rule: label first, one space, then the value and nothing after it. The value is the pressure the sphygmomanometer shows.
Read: 200 mmHg
